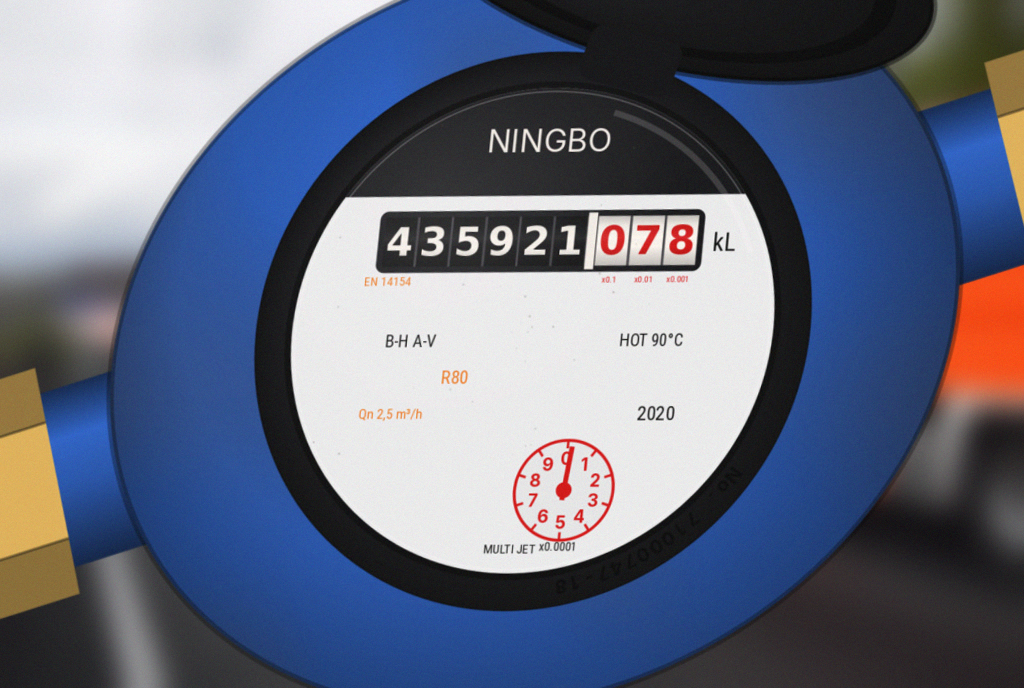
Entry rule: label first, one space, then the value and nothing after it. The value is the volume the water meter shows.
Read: 435921.0780 kL
